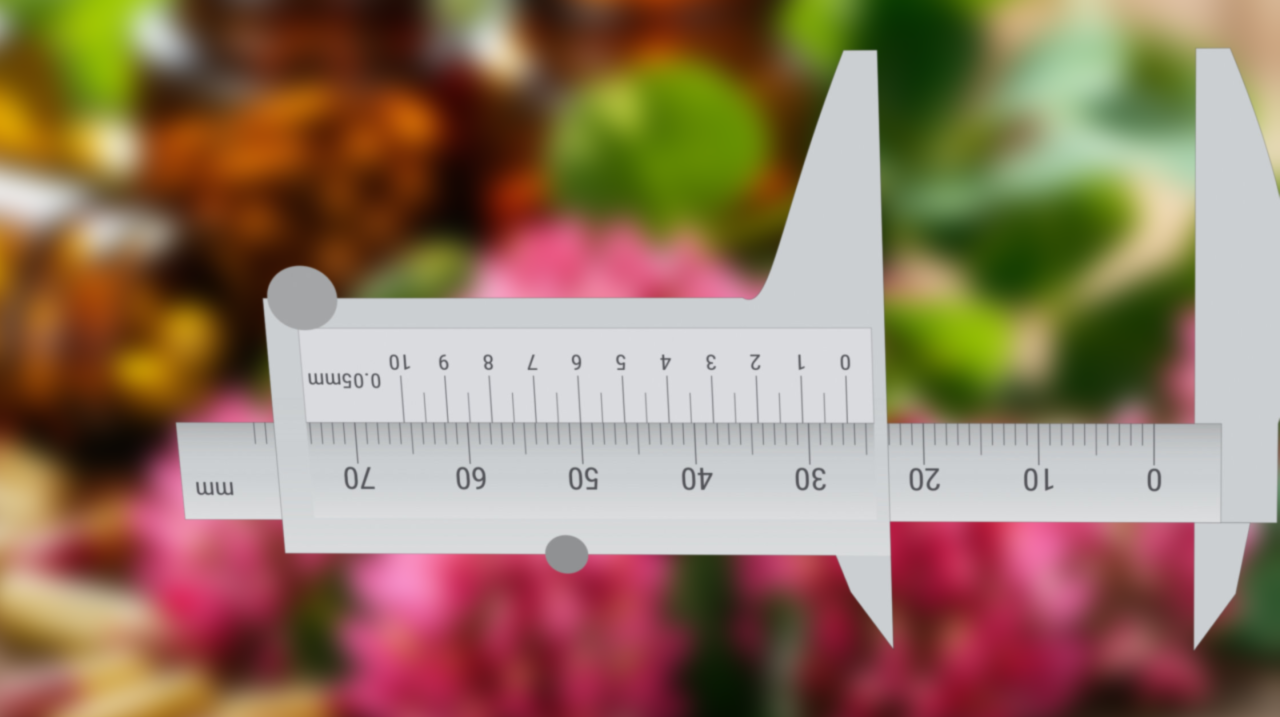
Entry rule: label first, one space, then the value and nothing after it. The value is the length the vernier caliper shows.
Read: 26.6 mm
